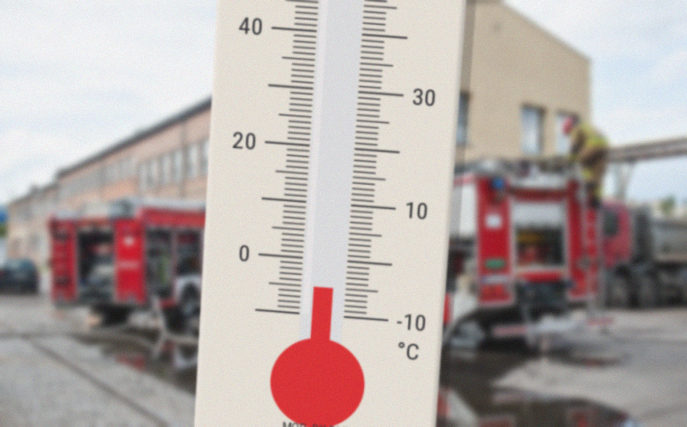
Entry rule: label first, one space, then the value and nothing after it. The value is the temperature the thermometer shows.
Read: -5 °C
